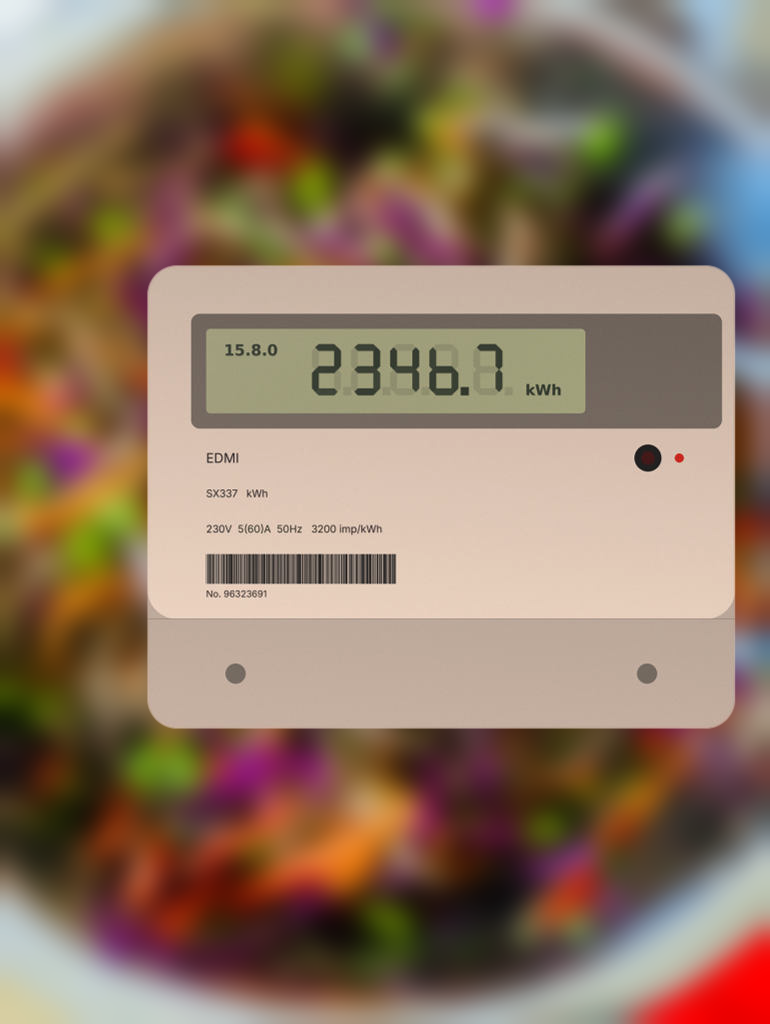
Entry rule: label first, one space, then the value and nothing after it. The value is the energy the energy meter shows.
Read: 2346.7 kWh
